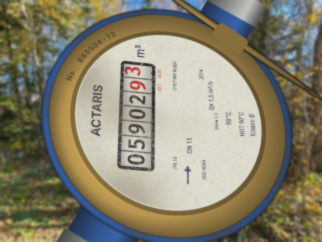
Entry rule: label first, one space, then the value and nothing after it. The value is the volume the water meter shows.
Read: 5902.93 m³
